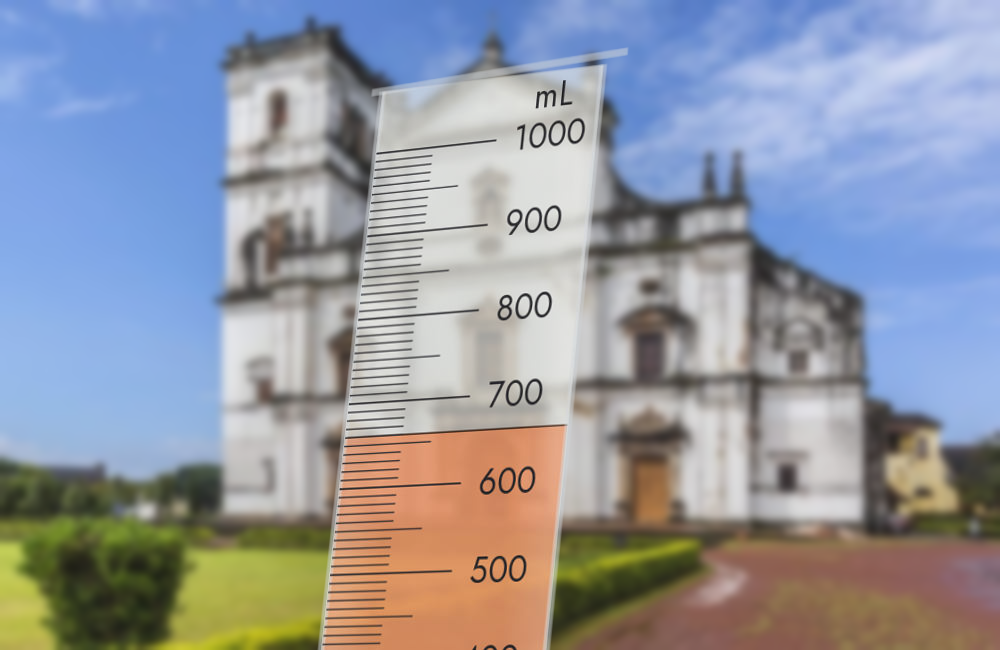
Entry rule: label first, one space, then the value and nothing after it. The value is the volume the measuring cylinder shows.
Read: 660 mL
